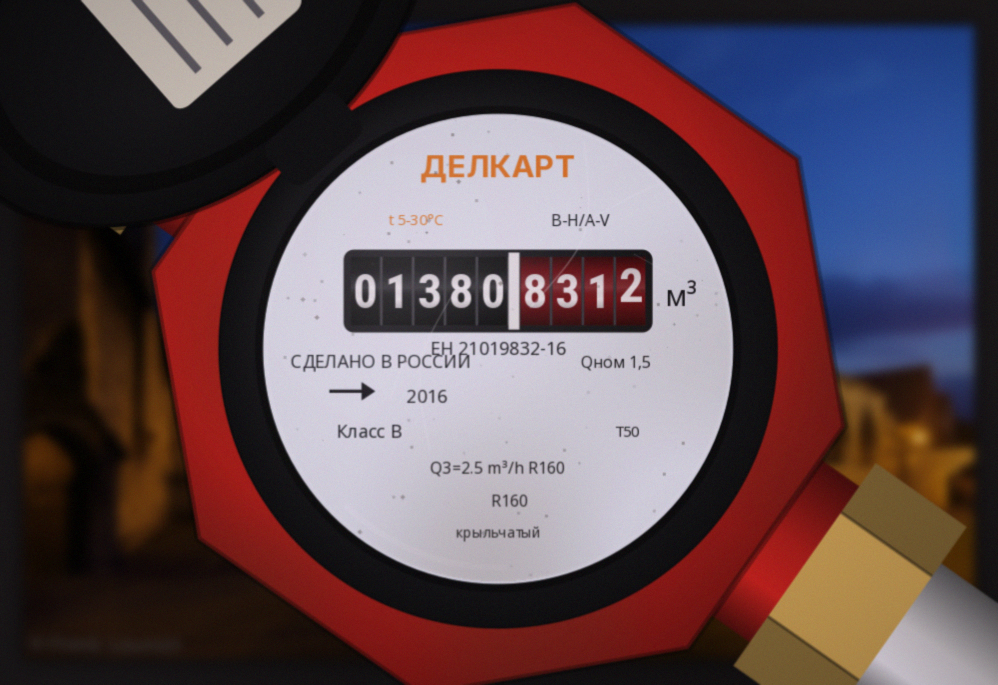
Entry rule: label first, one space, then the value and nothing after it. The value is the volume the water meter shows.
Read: 1380.8312 m³
